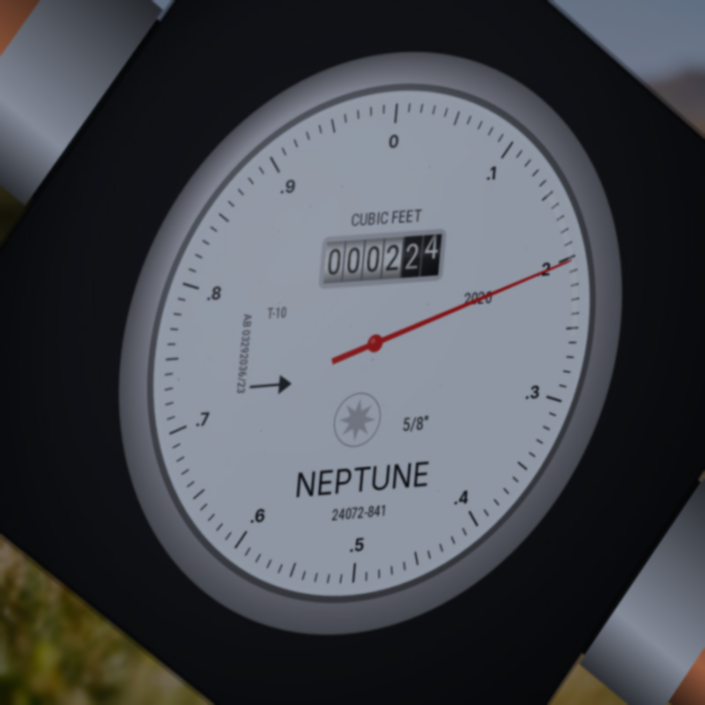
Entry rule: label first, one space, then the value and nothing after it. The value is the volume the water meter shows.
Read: 224.20 ft³
